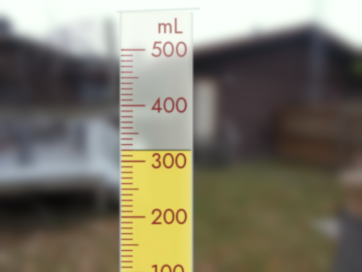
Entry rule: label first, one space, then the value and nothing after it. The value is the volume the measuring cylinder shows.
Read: 320 mL
